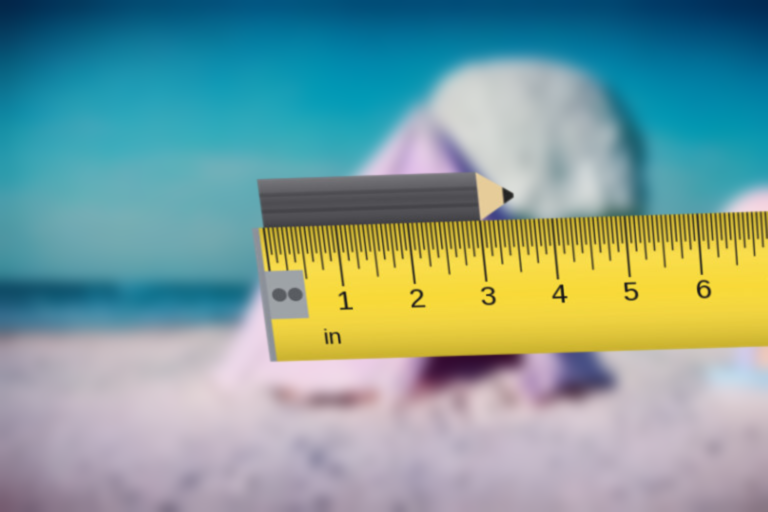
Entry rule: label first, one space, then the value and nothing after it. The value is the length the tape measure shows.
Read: 3.5 in
